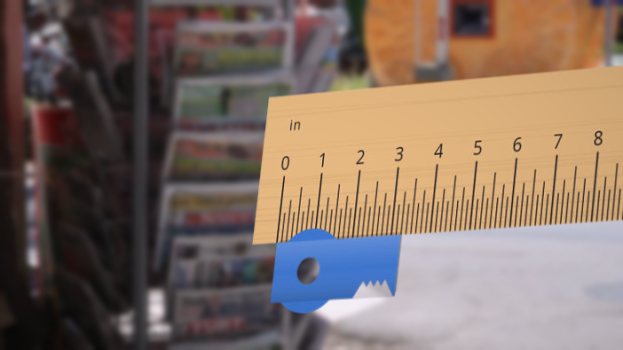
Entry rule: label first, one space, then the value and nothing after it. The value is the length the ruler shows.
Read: 3.25 in
